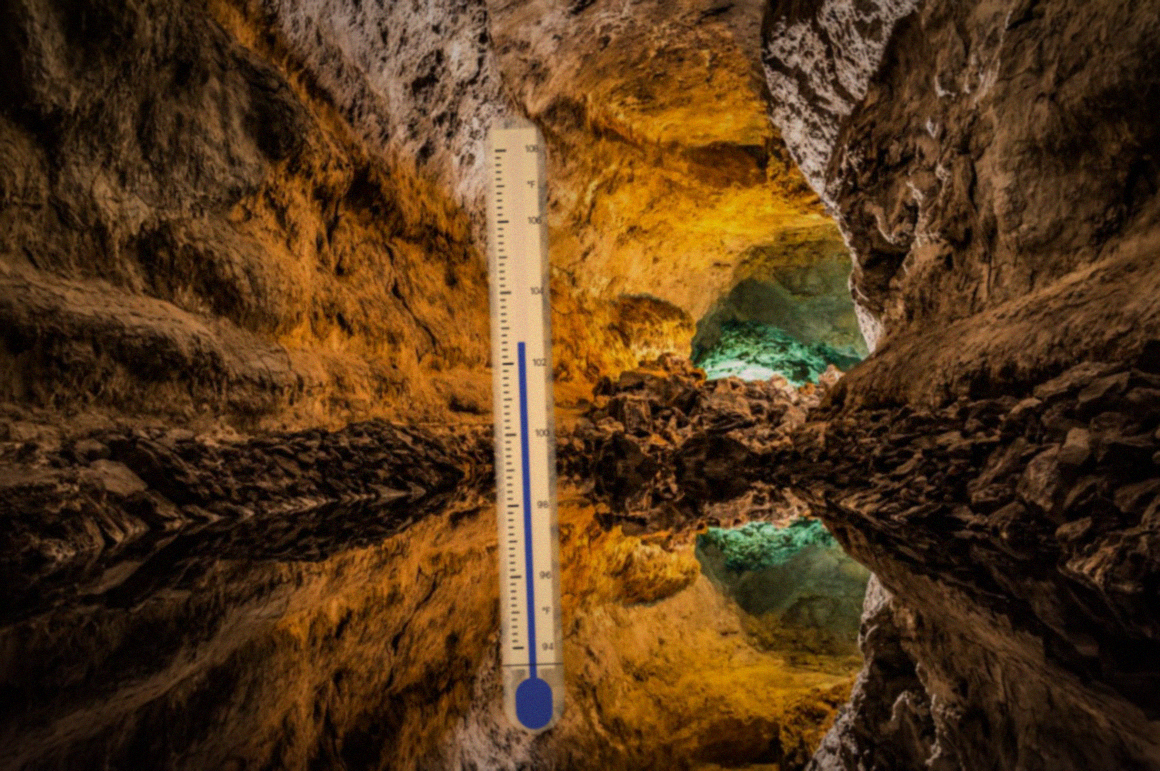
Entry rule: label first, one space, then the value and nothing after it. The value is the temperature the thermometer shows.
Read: 102.6 °F
